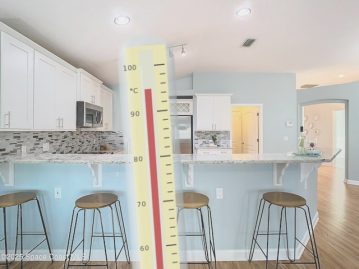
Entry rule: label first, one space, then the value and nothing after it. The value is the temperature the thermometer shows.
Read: 95 °C
